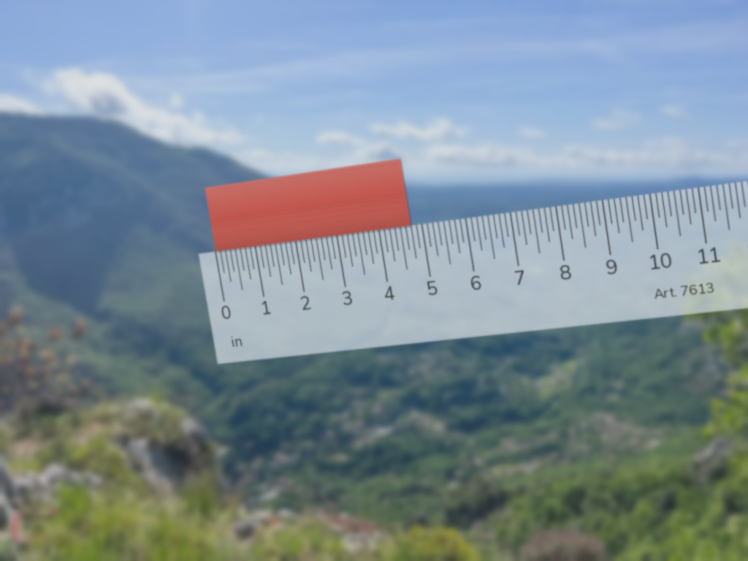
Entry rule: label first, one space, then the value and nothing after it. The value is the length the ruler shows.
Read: 4.75 in
